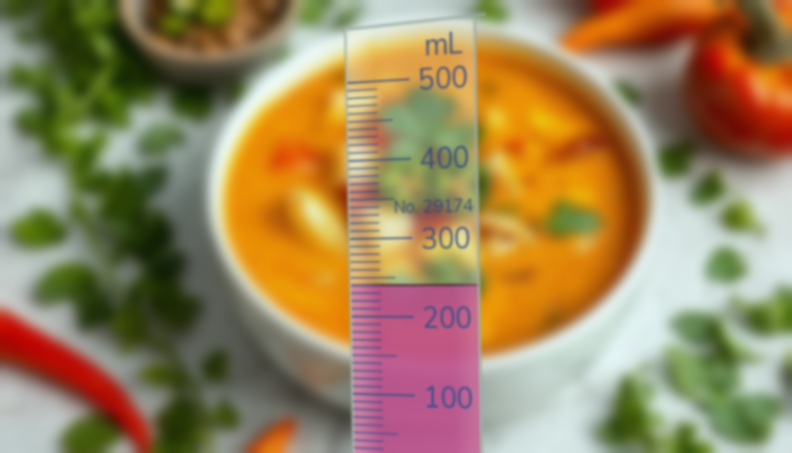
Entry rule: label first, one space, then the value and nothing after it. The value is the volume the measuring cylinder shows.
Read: 240 mL
